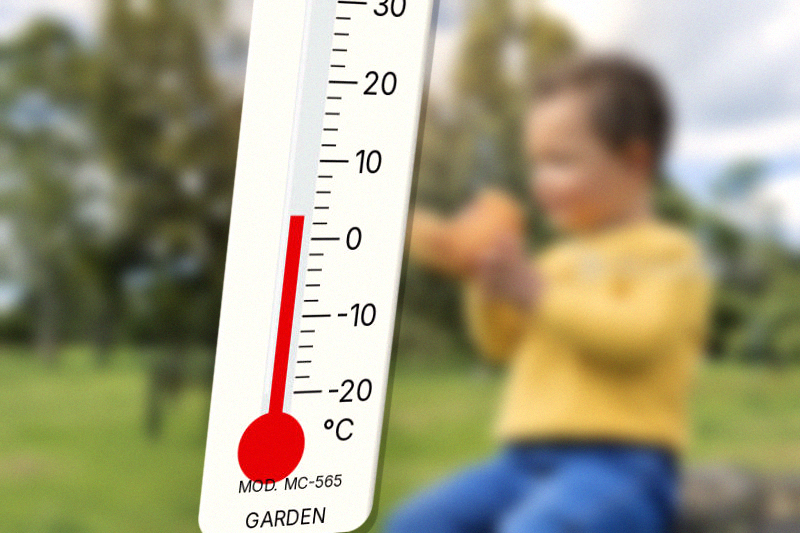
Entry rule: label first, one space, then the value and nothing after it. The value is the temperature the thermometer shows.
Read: 3 °C
